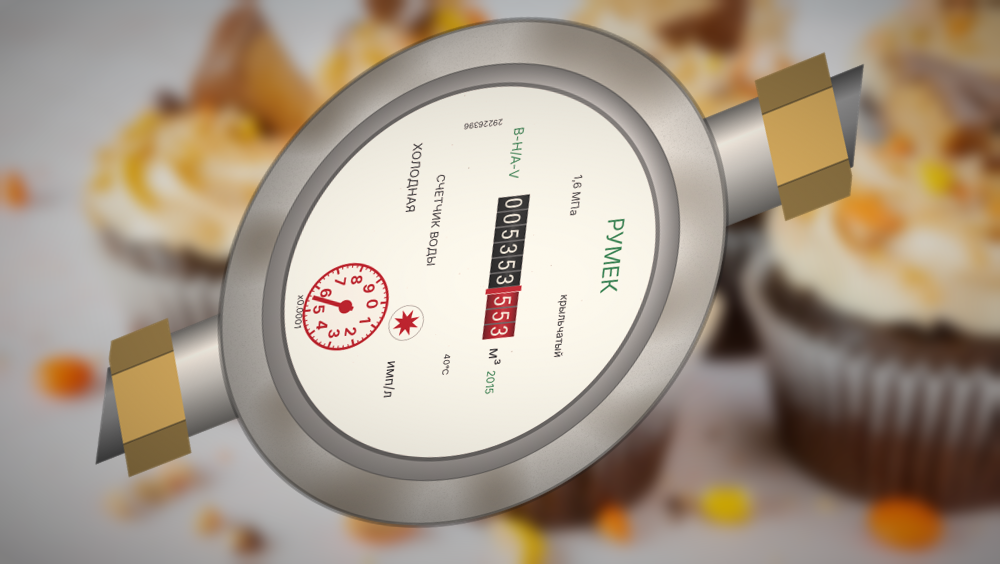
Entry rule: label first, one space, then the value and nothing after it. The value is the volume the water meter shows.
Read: 5353.5535 m³
